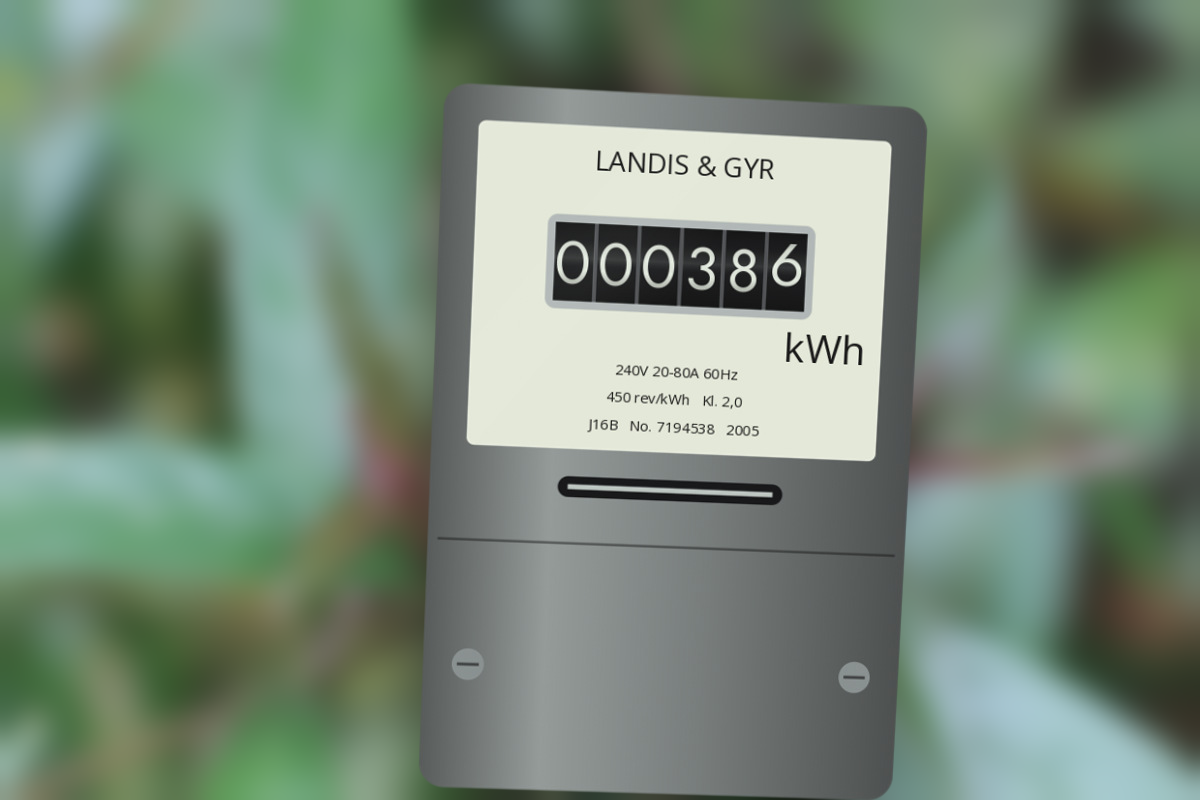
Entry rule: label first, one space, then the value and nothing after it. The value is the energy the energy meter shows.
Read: 386 kWh
